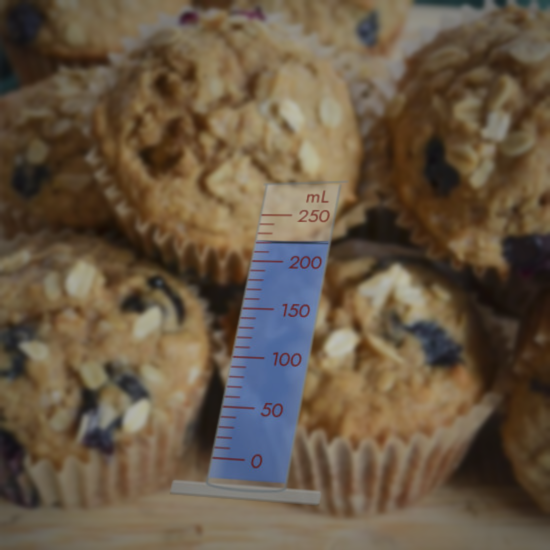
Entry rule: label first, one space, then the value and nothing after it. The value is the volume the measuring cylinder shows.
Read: 220 mL
